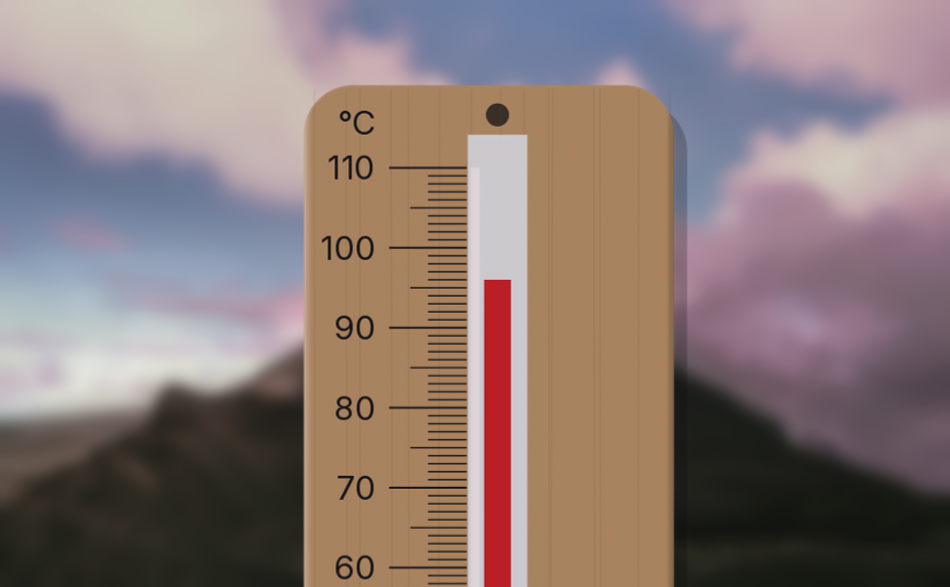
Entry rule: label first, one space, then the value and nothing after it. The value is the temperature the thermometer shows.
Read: 96 °C
